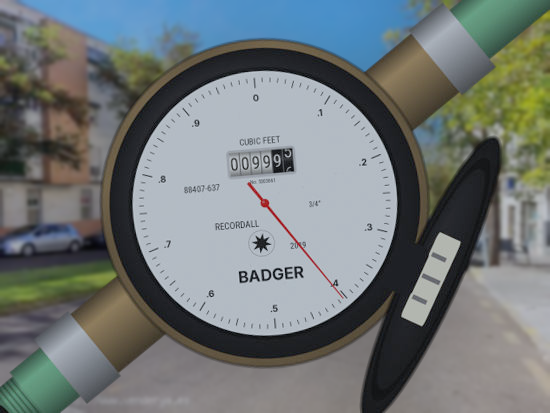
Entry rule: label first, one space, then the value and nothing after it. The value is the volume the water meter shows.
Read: 9995.40 ft³
